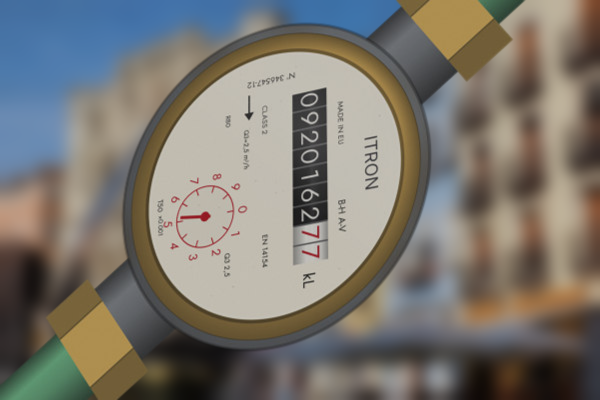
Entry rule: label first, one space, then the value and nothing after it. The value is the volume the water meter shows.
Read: 920162.775 kL
